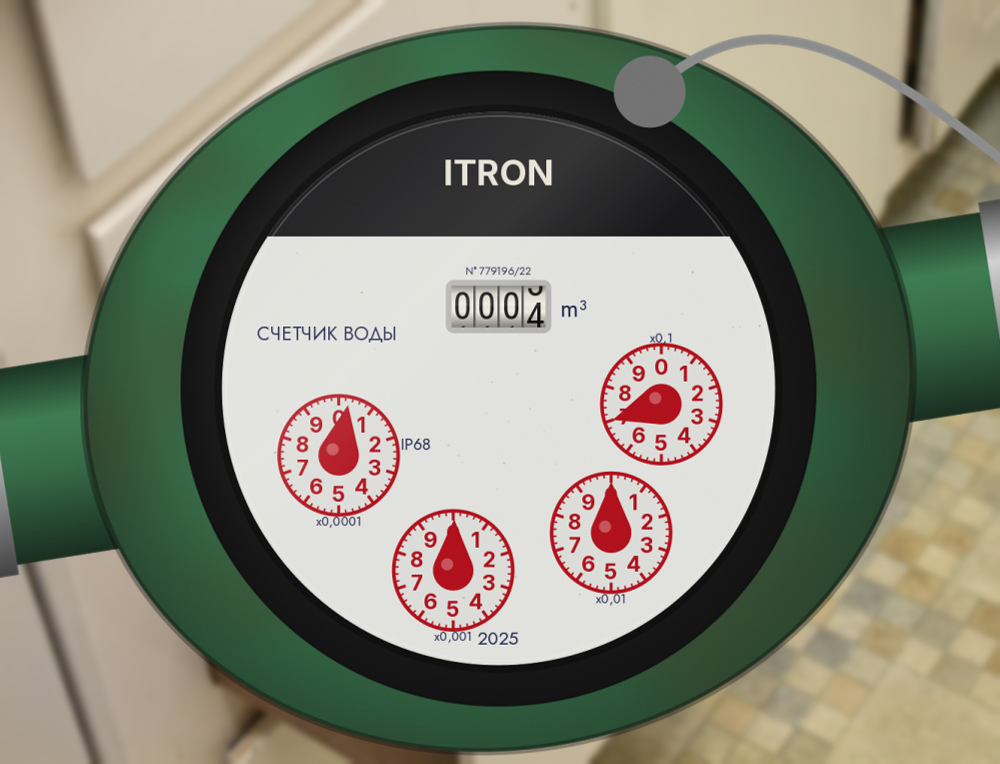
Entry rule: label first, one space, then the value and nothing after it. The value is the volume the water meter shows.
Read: 3.7000 m³
